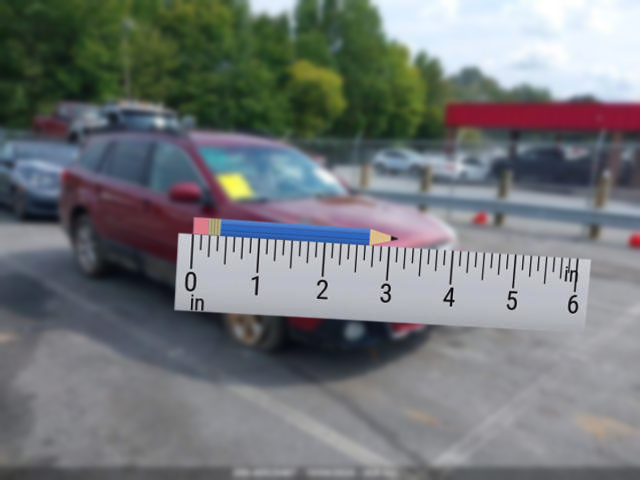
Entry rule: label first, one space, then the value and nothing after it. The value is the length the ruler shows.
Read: 3.125 in
